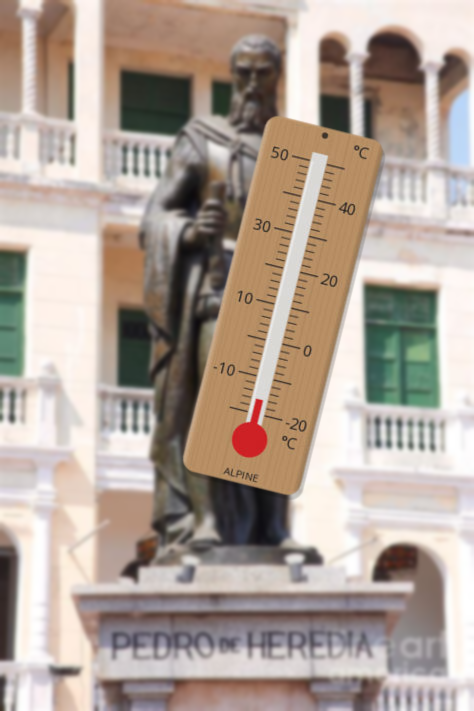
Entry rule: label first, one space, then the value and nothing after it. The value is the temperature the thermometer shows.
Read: -16 °C
